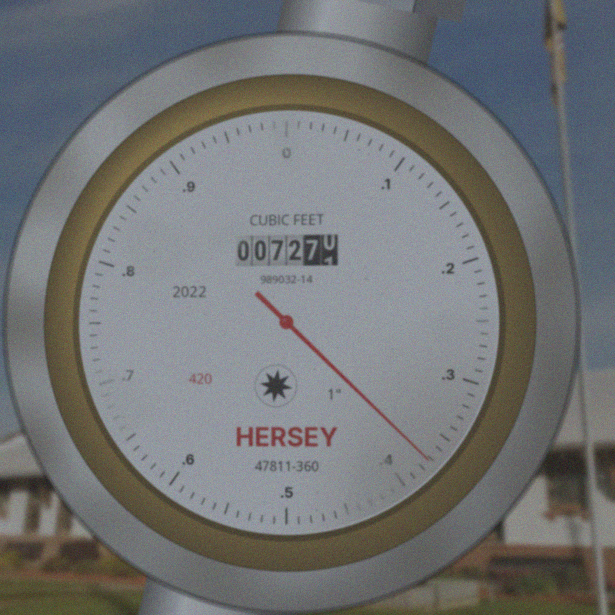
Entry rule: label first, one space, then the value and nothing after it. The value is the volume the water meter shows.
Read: 7270.37 ft³
